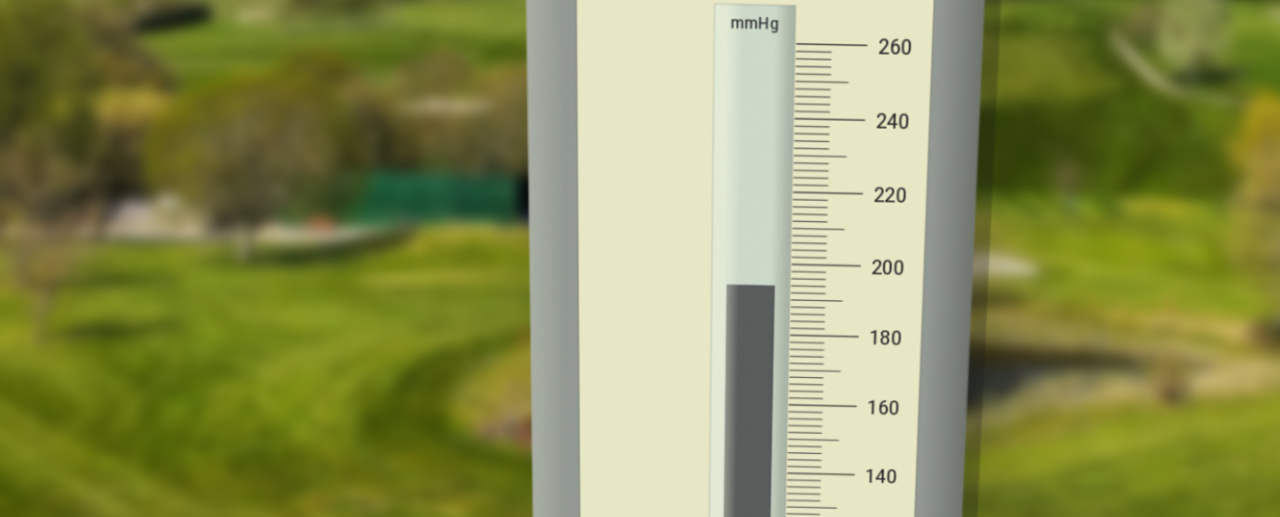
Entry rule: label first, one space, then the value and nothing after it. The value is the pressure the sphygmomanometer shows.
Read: 194 mmHg
